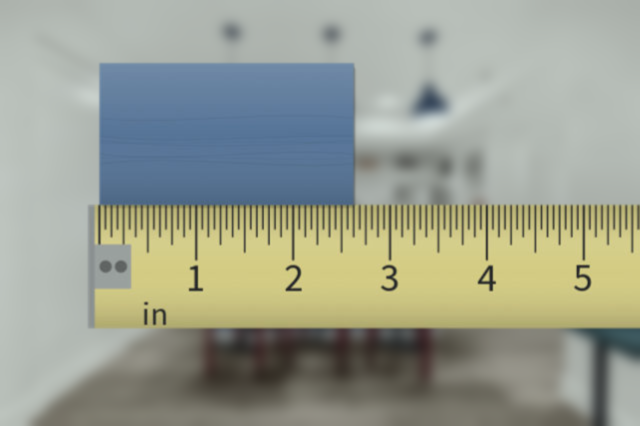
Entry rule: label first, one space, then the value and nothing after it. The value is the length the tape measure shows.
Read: 2.625 in
